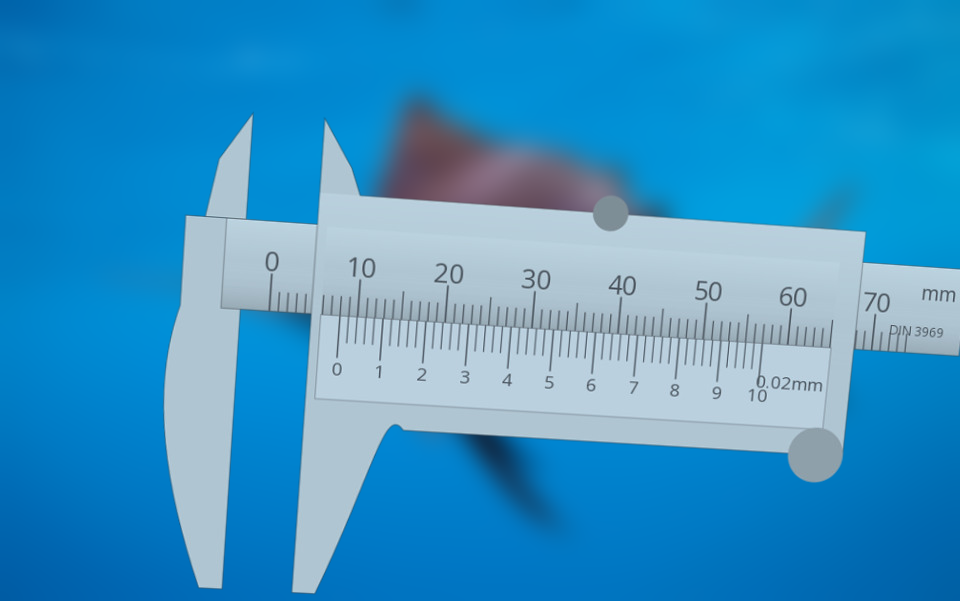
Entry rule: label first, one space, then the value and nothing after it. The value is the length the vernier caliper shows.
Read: 8.0 mm
